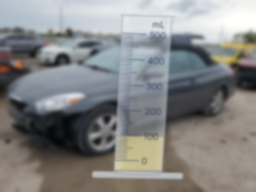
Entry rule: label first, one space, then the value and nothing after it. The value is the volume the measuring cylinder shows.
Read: 100 mL
